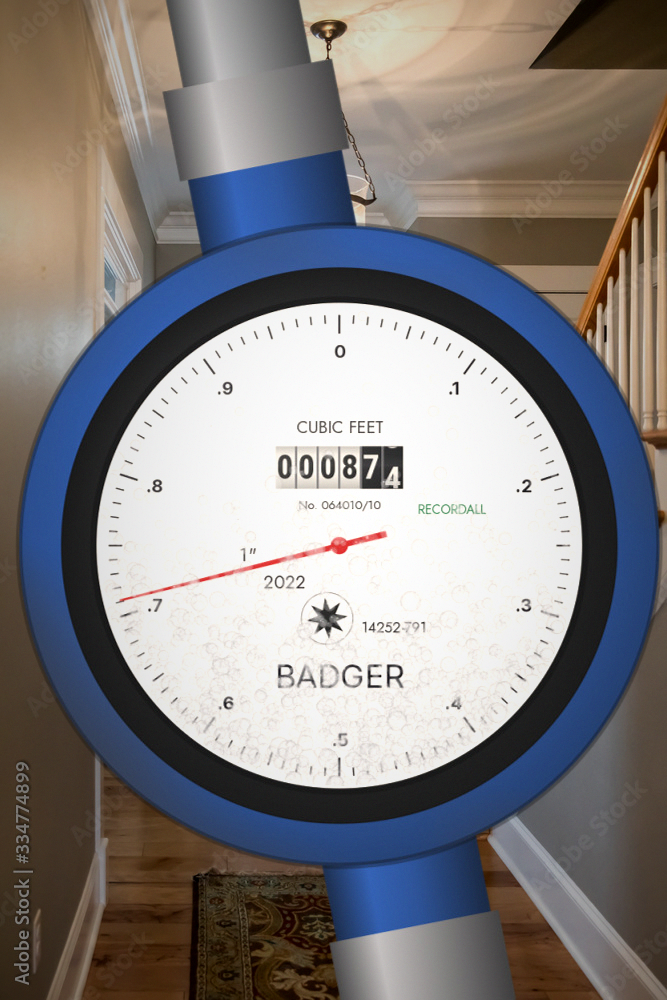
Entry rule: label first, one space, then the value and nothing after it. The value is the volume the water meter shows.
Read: 873.71 ft³
